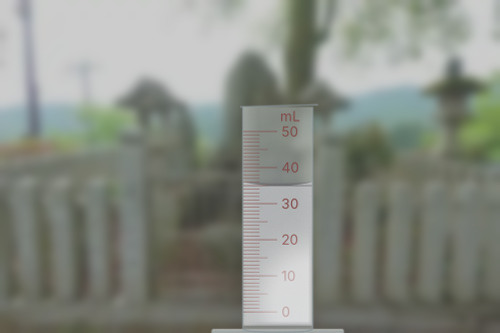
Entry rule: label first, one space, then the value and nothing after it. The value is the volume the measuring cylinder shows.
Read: 35 mL
